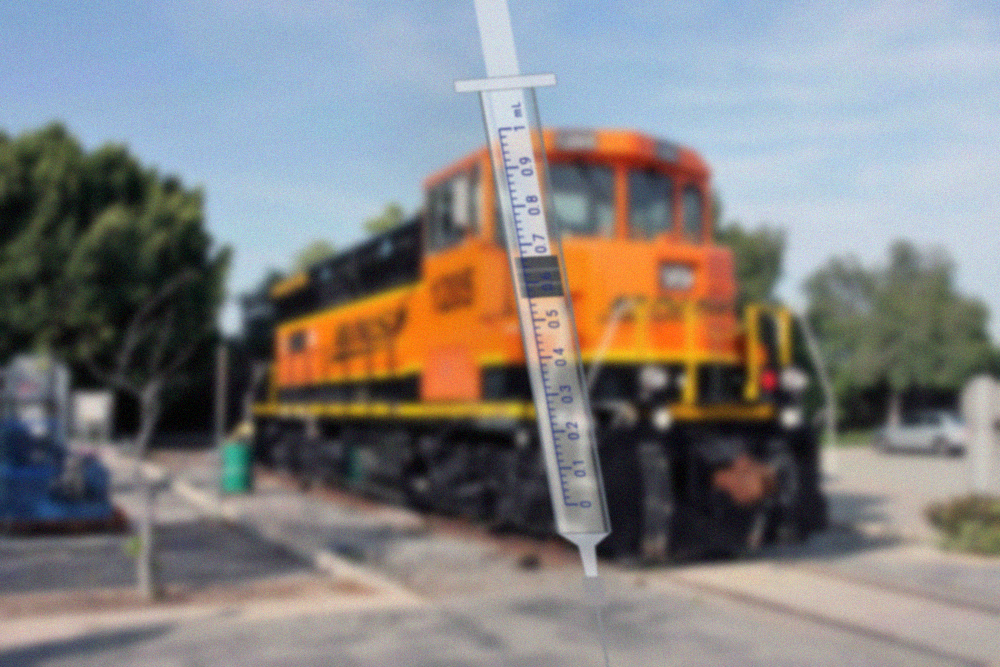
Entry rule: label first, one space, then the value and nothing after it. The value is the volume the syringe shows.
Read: 0.56 mL
